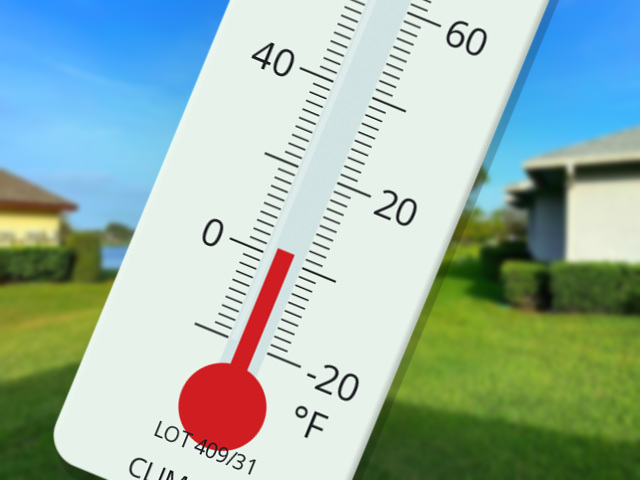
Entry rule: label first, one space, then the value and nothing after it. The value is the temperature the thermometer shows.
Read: 2 °F
